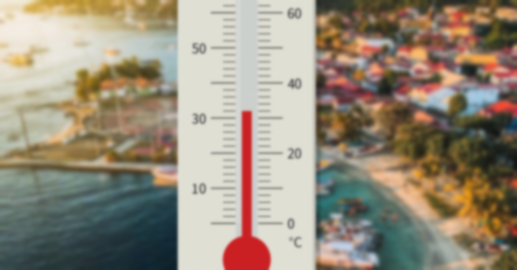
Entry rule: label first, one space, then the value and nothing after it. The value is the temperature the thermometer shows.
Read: 32 °C
